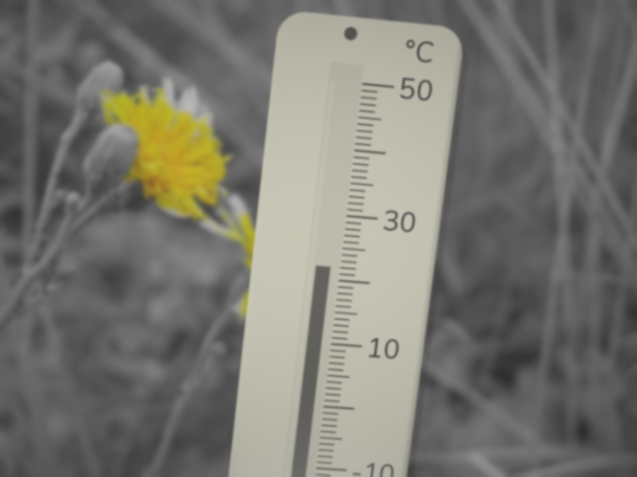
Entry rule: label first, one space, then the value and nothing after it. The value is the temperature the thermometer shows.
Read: 22 °C
